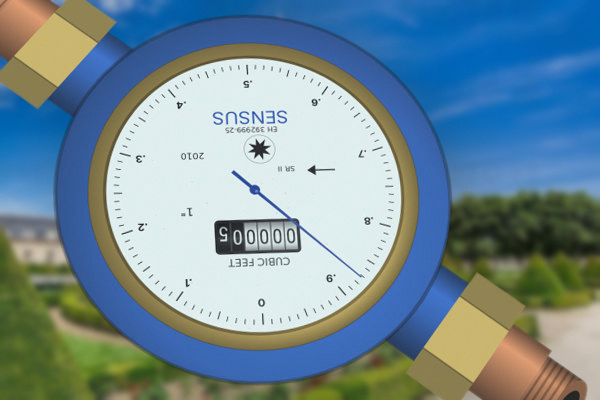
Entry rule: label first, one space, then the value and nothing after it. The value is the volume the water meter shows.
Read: 4.87 ft³
